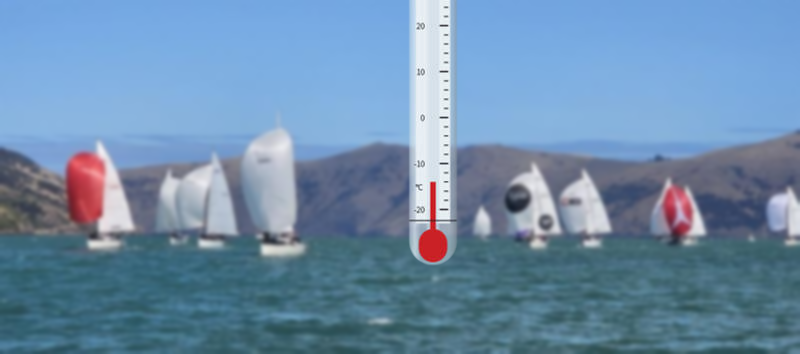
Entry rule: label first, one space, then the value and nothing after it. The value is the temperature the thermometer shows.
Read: -14 °C
